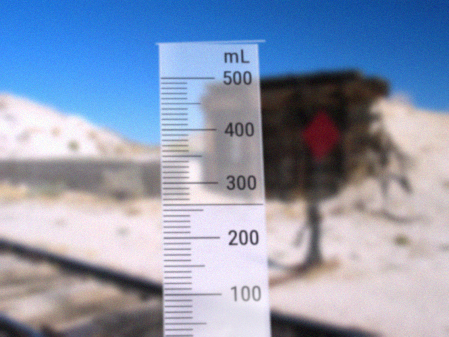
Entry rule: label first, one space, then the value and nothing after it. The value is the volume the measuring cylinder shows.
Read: 260 mL
